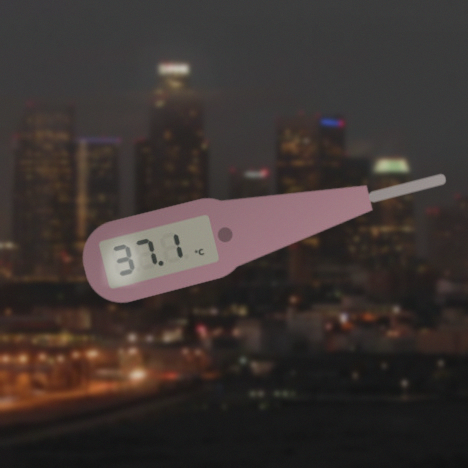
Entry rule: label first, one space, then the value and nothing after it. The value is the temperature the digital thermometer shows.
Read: 37.1 °C
